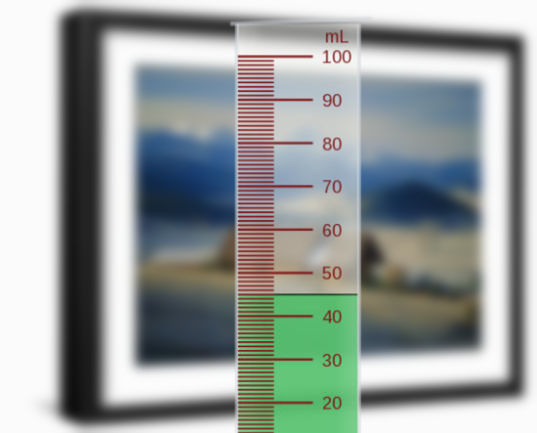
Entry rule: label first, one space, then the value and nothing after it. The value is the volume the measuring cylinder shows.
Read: 45 mL
